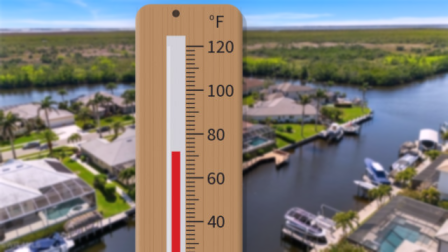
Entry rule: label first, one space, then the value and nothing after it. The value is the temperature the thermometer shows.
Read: 72 °F
